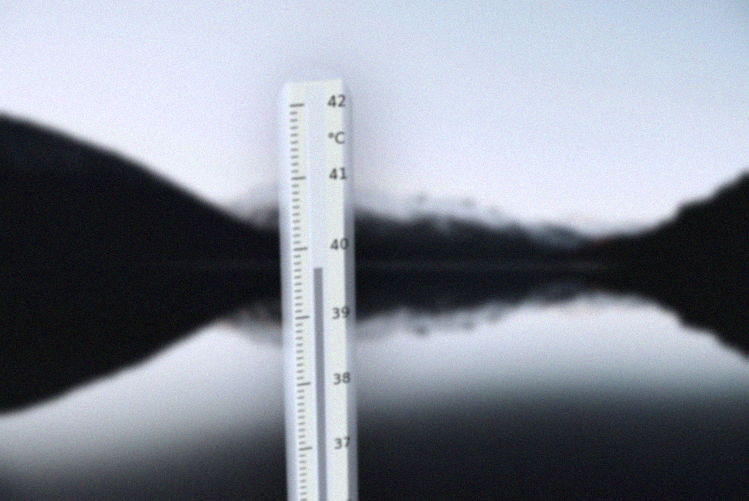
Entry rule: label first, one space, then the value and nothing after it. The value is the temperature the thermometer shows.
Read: 39.7 °C
